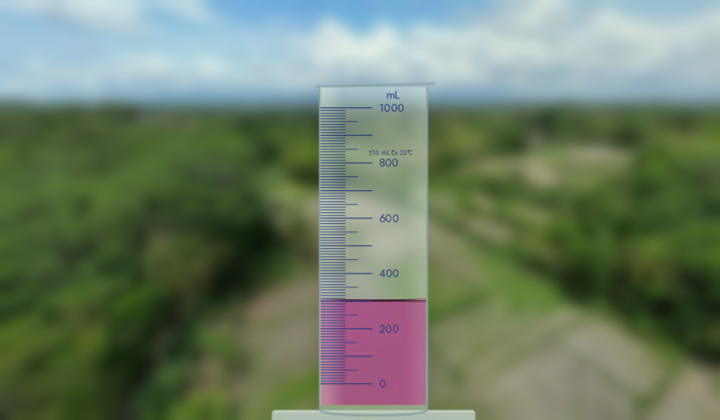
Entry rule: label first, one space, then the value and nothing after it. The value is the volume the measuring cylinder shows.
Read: 300 mL
